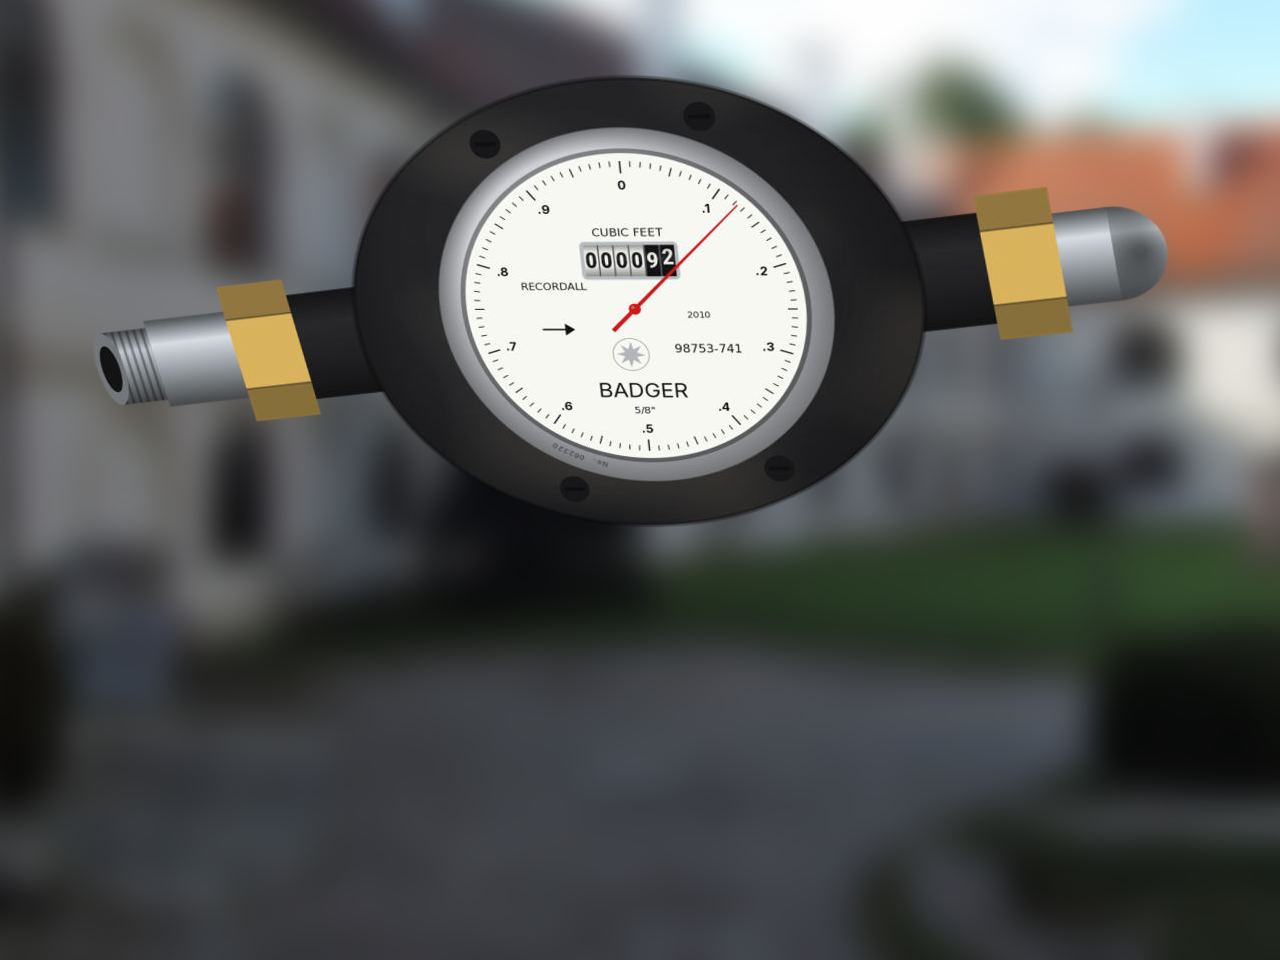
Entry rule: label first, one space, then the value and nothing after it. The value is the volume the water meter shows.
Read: 92.12 ft³
